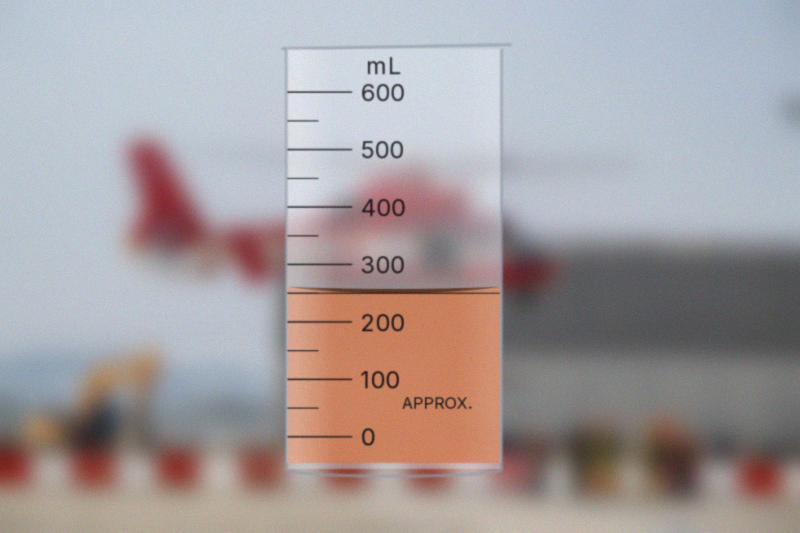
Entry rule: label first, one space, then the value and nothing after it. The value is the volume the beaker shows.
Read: 250 mL
